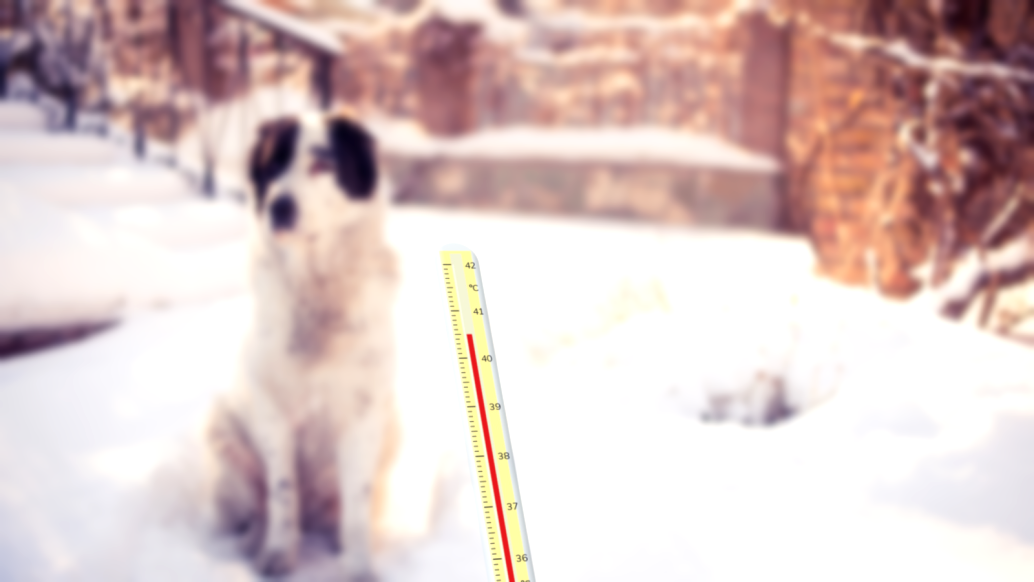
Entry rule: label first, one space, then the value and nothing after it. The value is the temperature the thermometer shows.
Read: 40.5 °C
